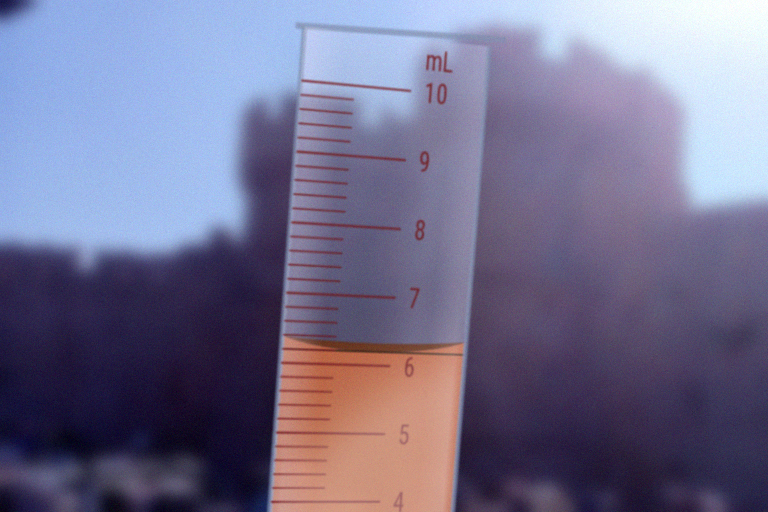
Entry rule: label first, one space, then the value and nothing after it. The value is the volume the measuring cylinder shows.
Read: 6.2 mL
